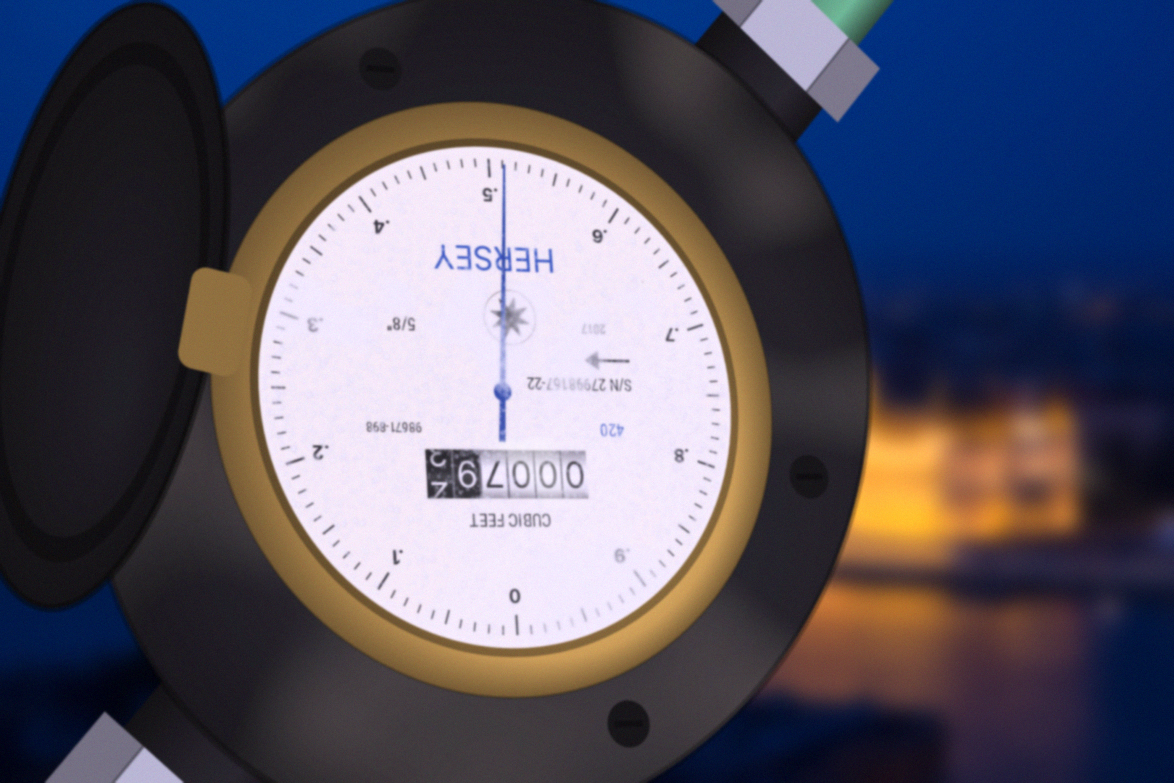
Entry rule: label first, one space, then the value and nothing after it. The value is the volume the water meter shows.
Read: 792.51 ft³
